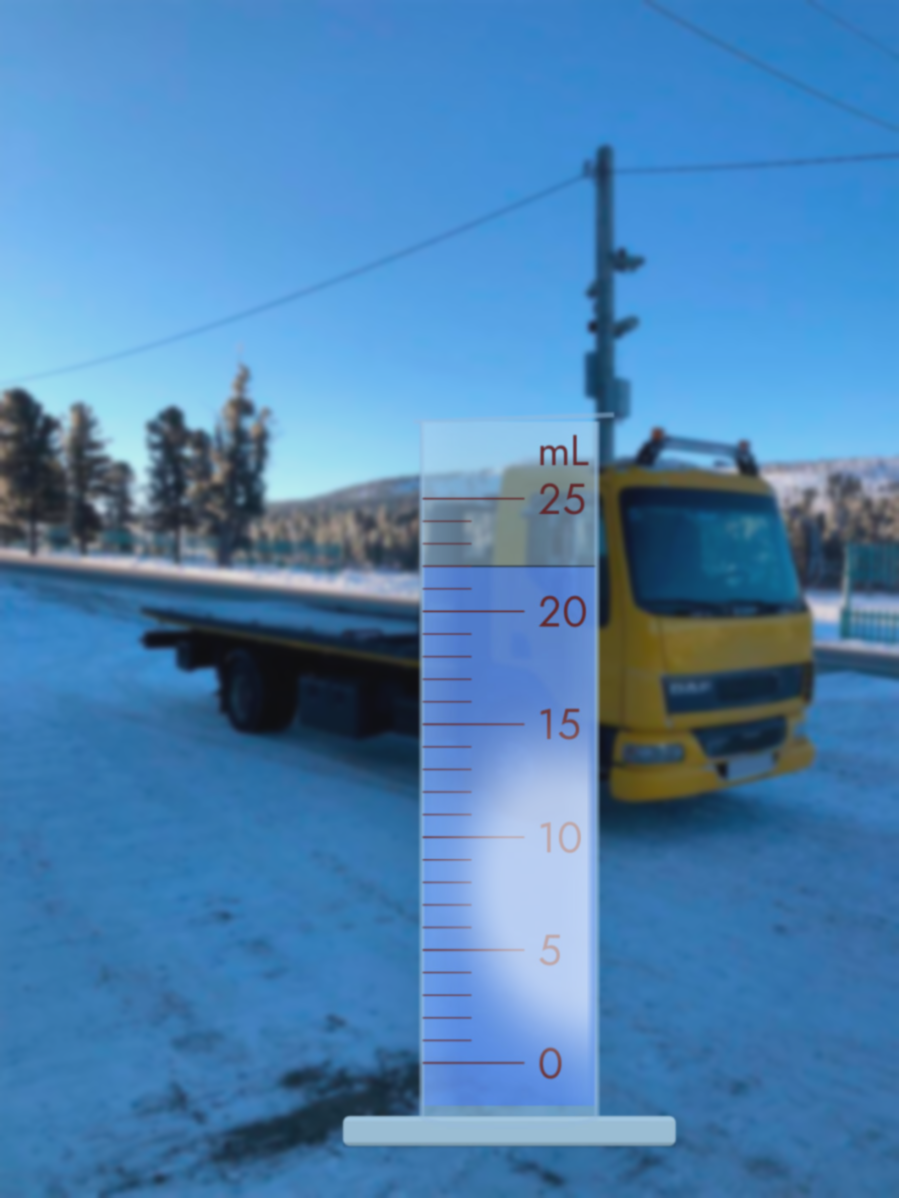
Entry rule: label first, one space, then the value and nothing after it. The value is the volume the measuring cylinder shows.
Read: 22 mL
